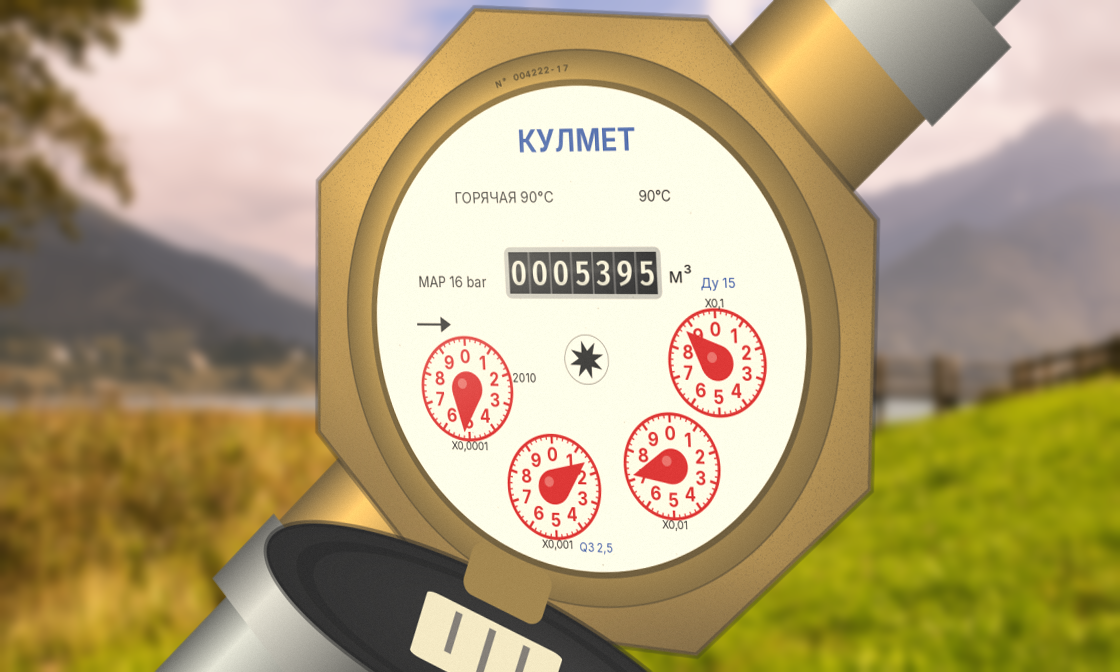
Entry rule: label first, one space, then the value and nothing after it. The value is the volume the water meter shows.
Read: 5395.8715 m³
